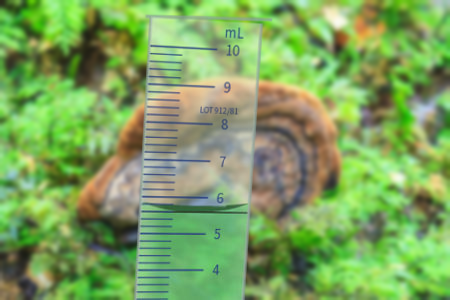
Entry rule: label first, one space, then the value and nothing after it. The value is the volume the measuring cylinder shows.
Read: 5.6 mL
